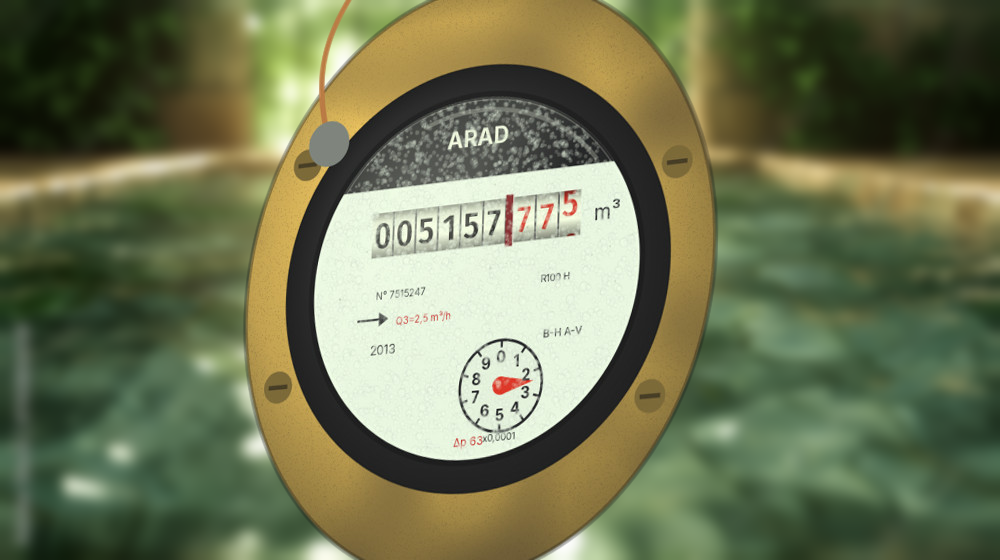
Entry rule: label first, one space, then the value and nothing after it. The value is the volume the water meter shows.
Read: 5157.7752 m³
